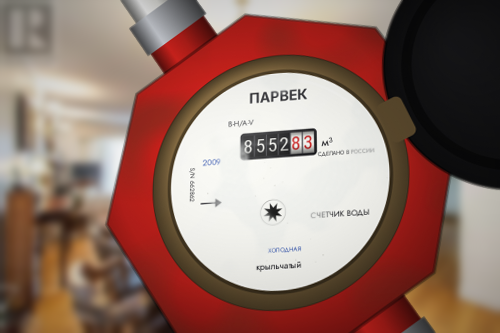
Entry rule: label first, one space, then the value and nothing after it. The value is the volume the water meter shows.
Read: 8552.83 m³
